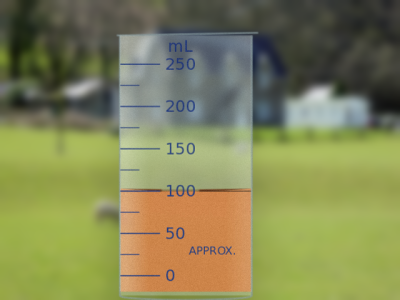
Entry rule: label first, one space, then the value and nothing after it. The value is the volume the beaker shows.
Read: 100 mL
